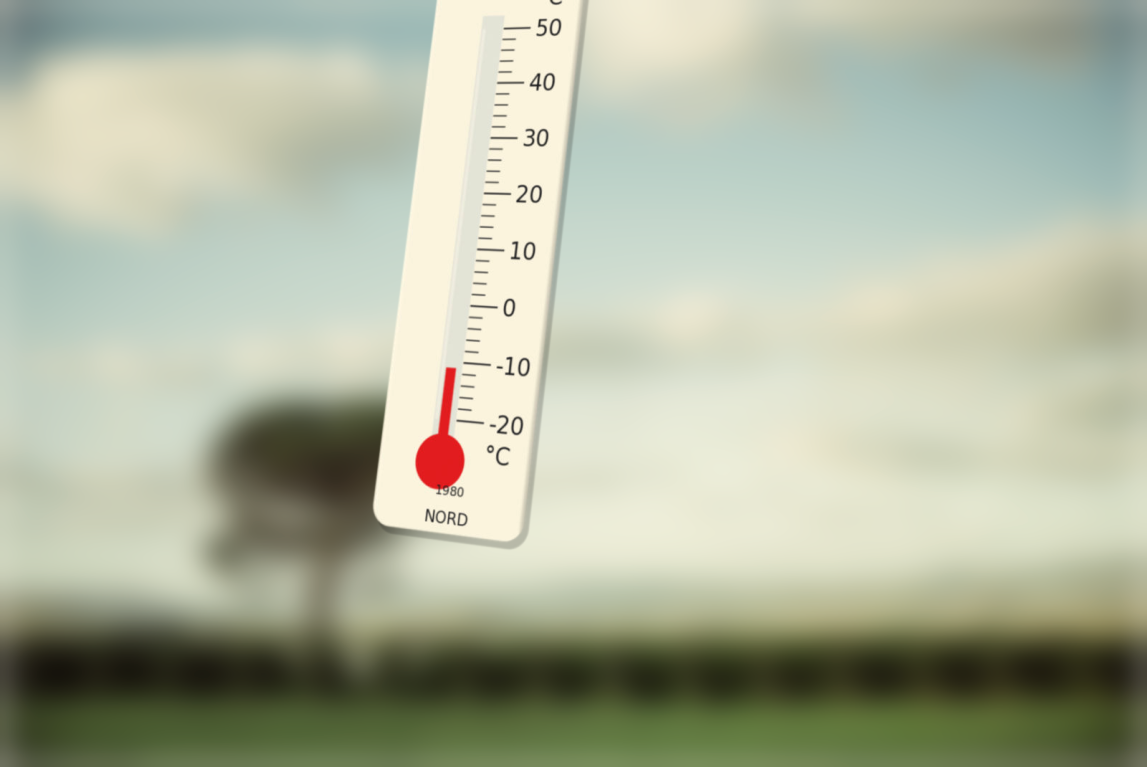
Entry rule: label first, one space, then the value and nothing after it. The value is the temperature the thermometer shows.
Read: -11 °C
